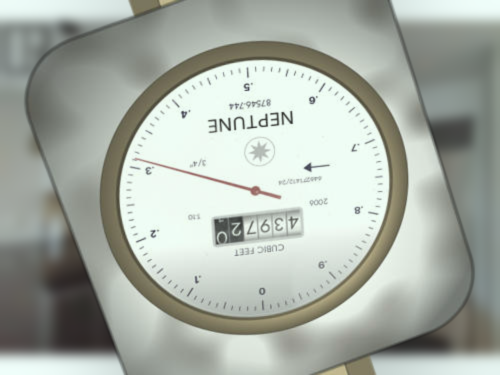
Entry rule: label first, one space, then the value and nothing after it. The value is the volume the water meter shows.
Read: 439720.31 ft³
